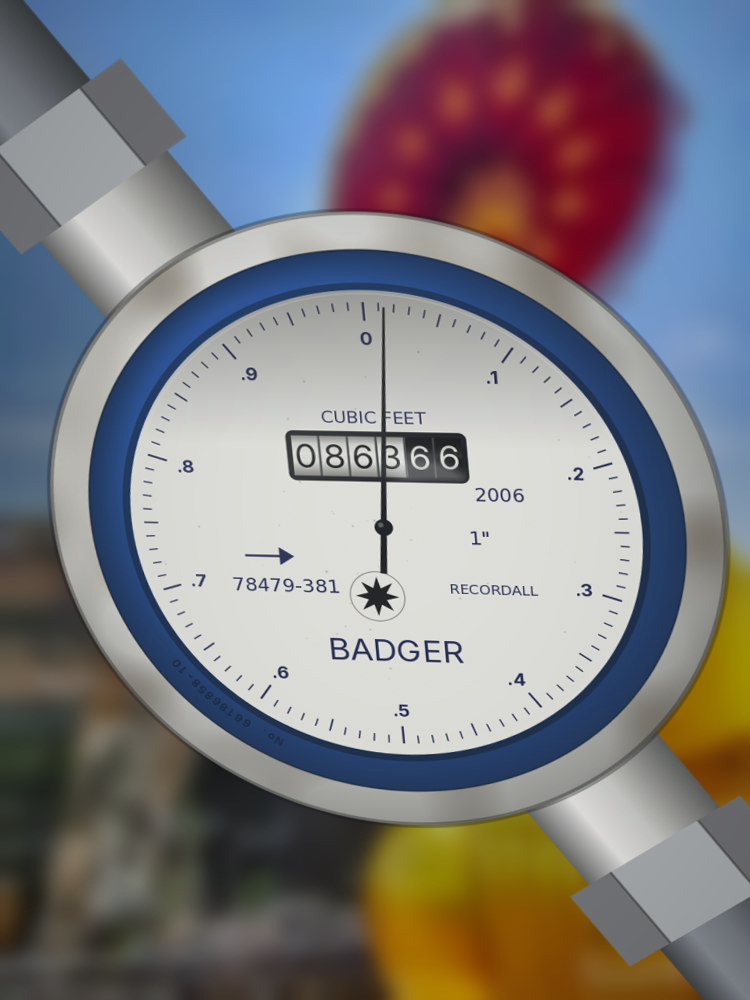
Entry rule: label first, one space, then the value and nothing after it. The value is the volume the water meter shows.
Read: 86366.01 ft³
